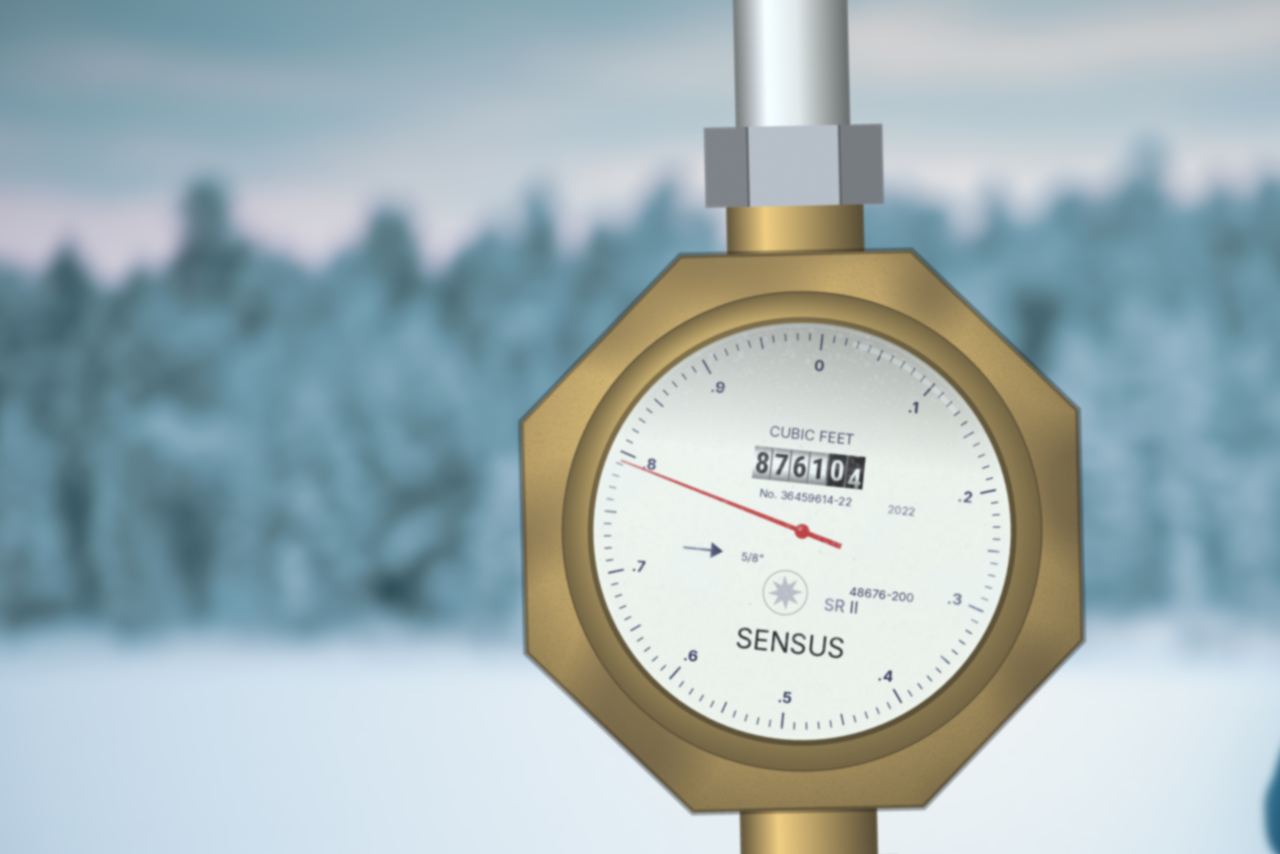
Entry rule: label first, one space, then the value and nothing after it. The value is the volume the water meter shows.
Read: 876103.79 ft³
